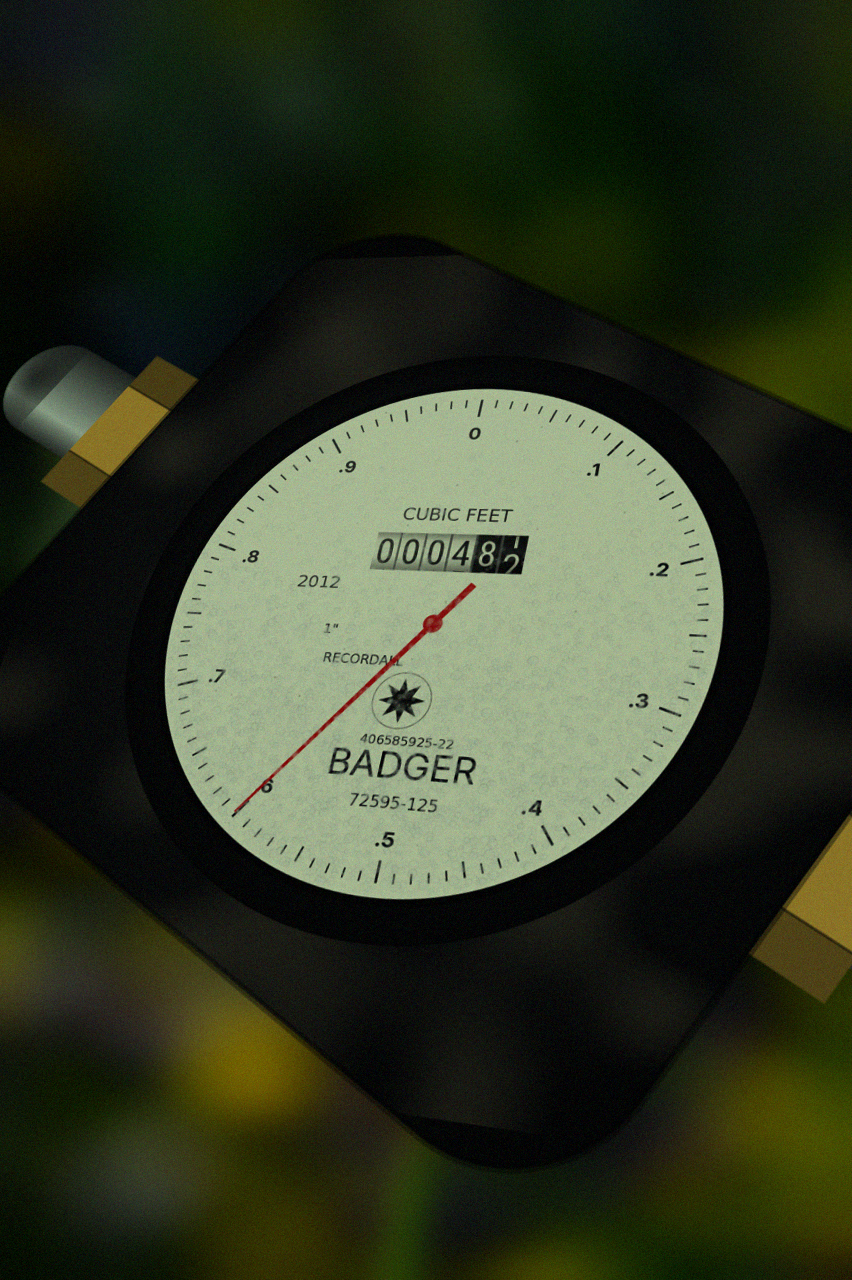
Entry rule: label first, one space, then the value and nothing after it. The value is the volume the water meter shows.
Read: 481.60 ft³
